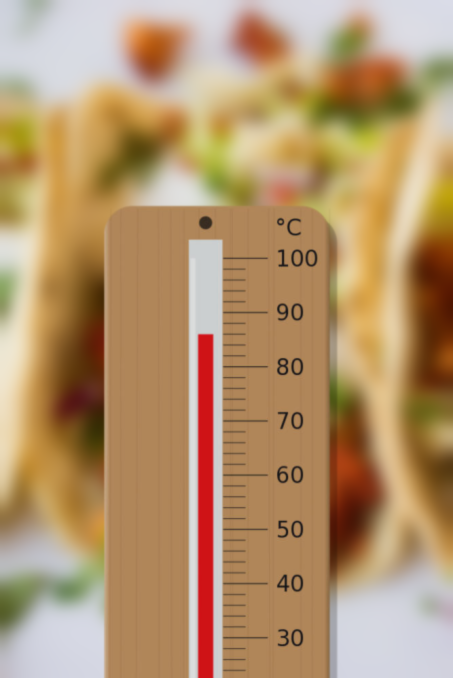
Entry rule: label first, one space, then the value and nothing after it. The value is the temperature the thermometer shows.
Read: 86 °C
